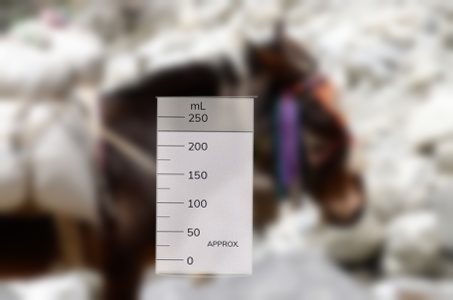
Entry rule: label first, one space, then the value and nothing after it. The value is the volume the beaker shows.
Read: 225 mL
